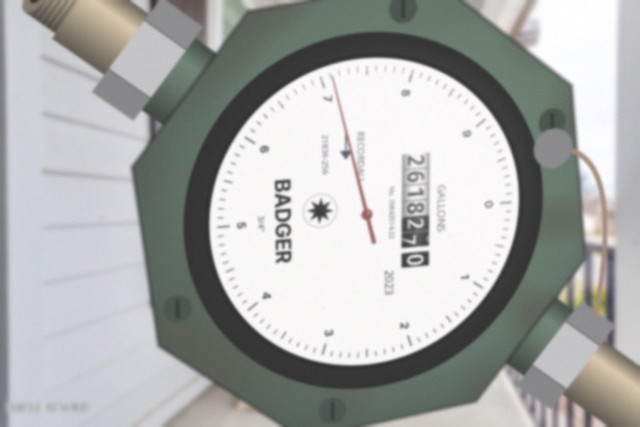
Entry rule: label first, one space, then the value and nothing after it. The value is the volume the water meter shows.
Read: 2618267.1 gal
